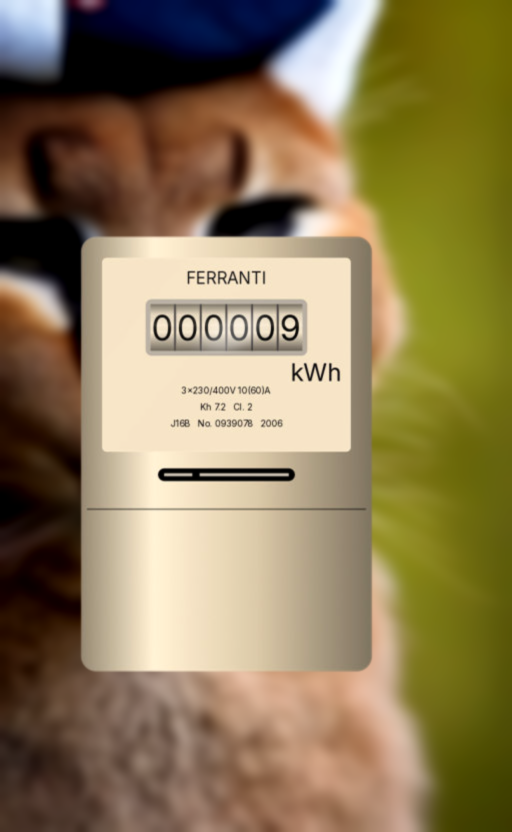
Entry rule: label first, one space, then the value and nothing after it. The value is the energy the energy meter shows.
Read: 9 kWh
